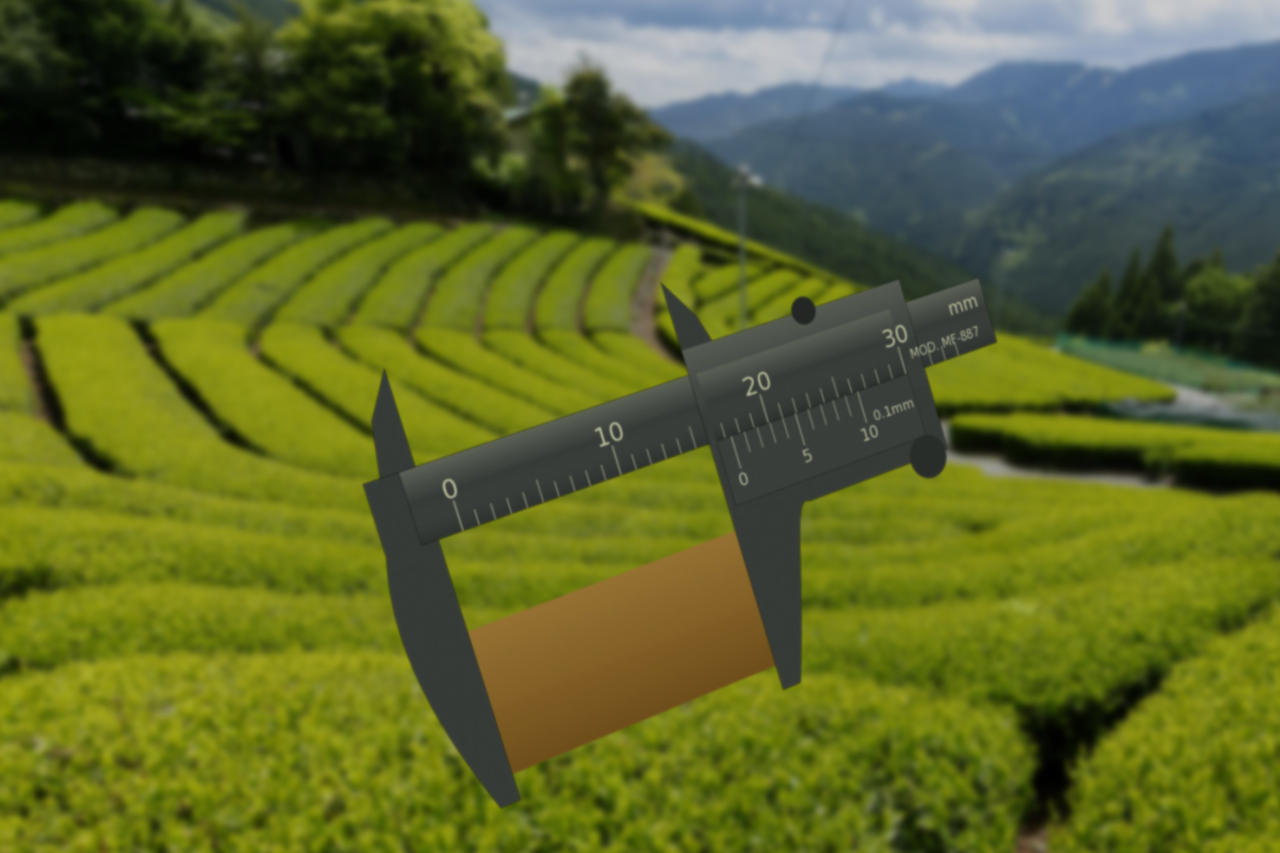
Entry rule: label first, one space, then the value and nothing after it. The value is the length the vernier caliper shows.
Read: 17.4 mm
